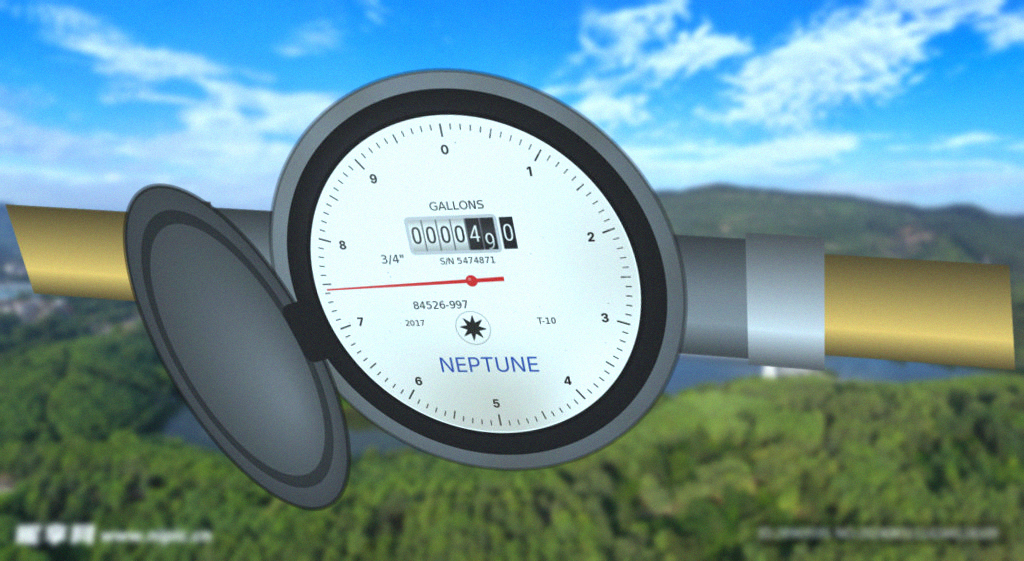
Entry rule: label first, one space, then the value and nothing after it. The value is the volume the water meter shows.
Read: 487.4 gal
